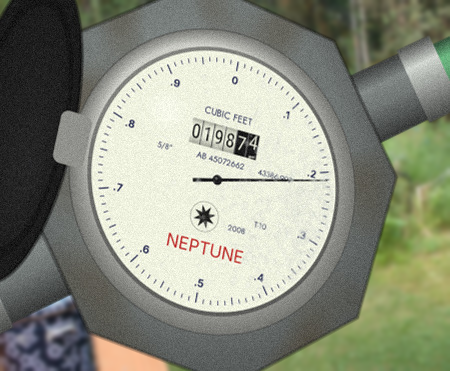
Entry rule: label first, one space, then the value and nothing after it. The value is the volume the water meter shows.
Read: 19874.21 ft³
